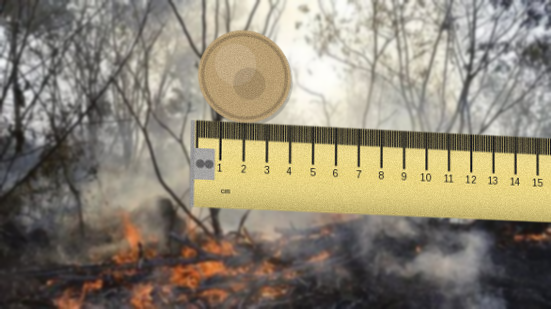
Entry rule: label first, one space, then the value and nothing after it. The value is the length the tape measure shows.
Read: 4 cm
